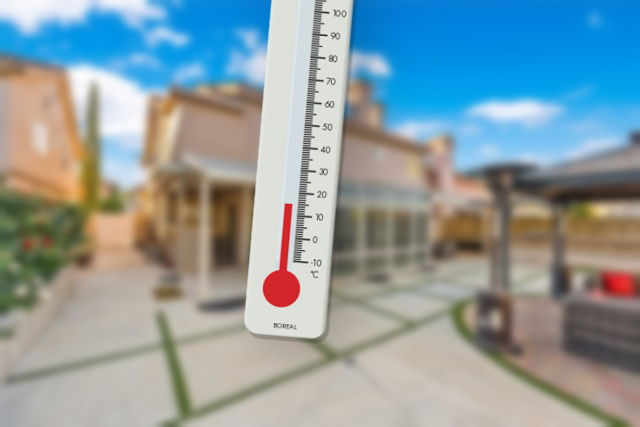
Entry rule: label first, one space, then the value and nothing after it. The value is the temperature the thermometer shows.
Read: 15 °C
